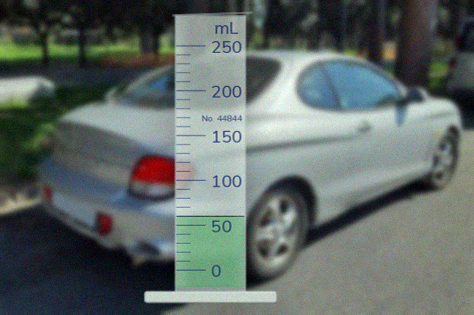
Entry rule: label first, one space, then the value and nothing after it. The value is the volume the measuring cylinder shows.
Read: 60 mL
